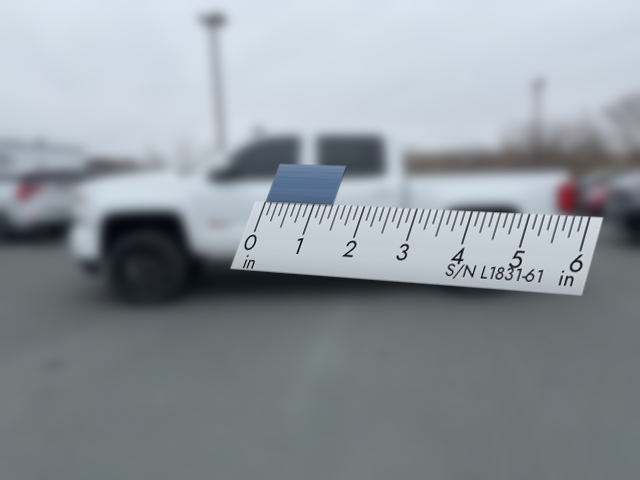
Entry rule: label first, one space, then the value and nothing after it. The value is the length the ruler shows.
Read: 1.375 in
